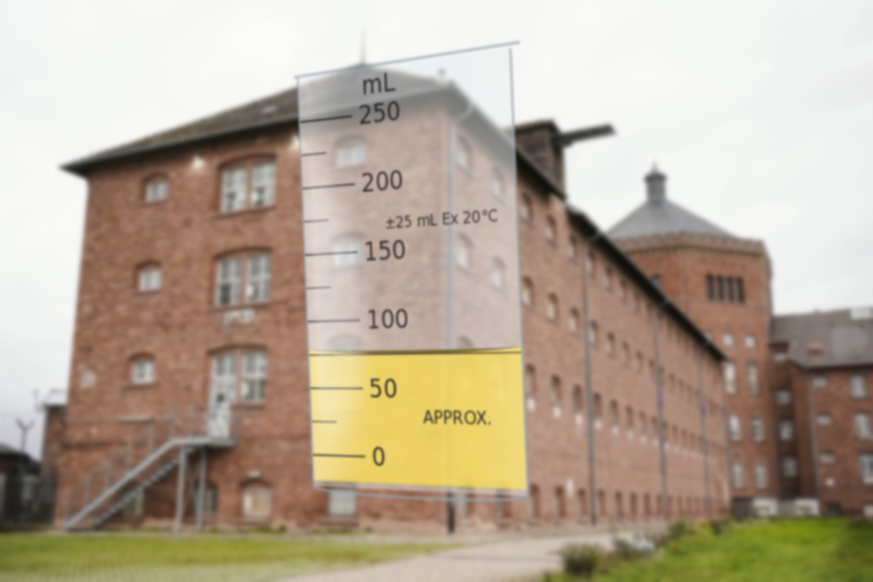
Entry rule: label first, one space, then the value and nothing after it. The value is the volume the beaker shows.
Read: 75 mL
